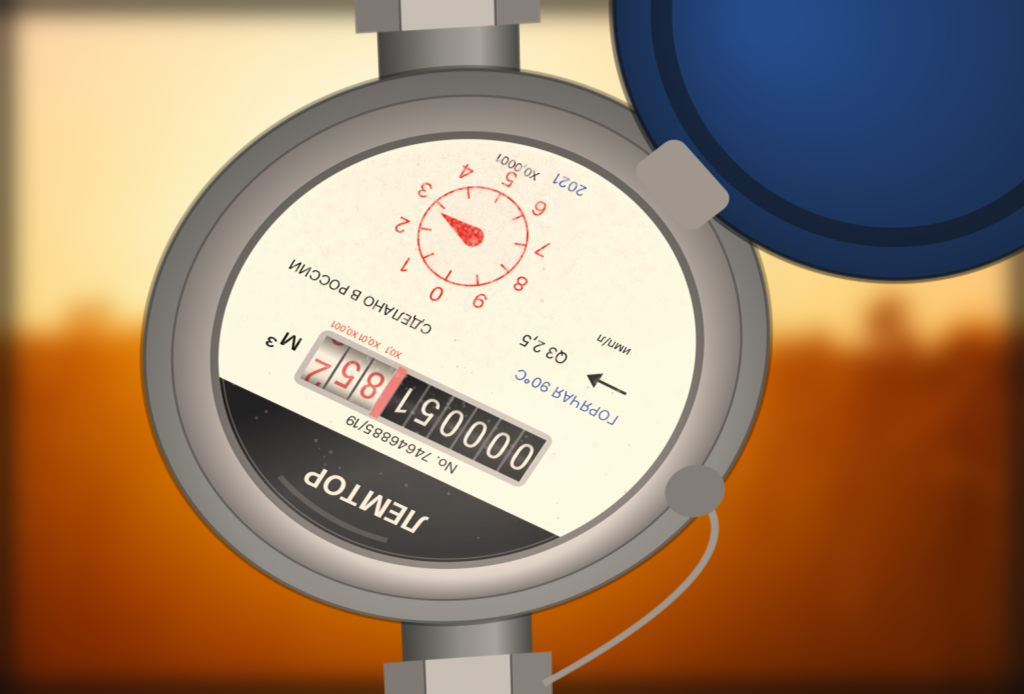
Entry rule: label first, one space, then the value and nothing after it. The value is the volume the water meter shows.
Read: 51.8522 m³
